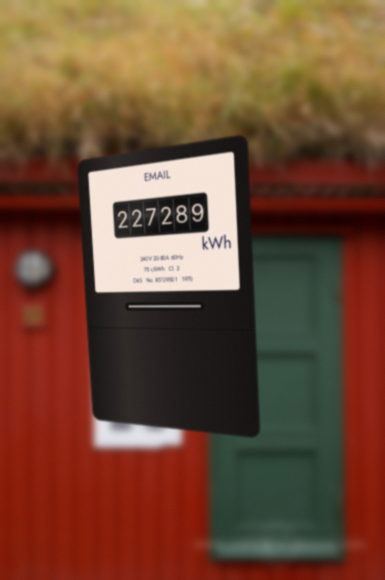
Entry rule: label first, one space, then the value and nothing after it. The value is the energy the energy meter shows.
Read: 227289 kWh
